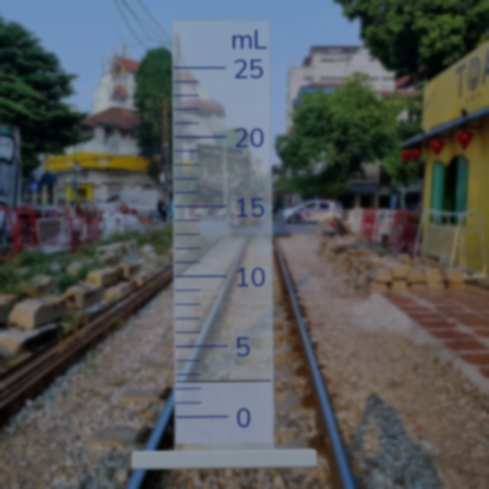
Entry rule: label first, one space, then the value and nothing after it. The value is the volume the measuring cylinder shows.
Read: 2.5 mL
